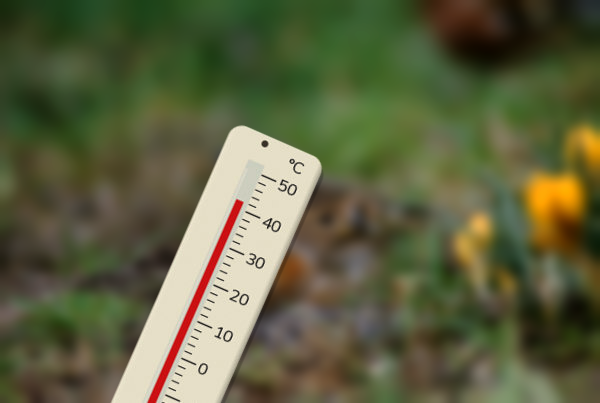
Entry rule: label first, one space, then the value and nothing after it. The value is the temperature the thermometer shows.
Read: 42 °C
